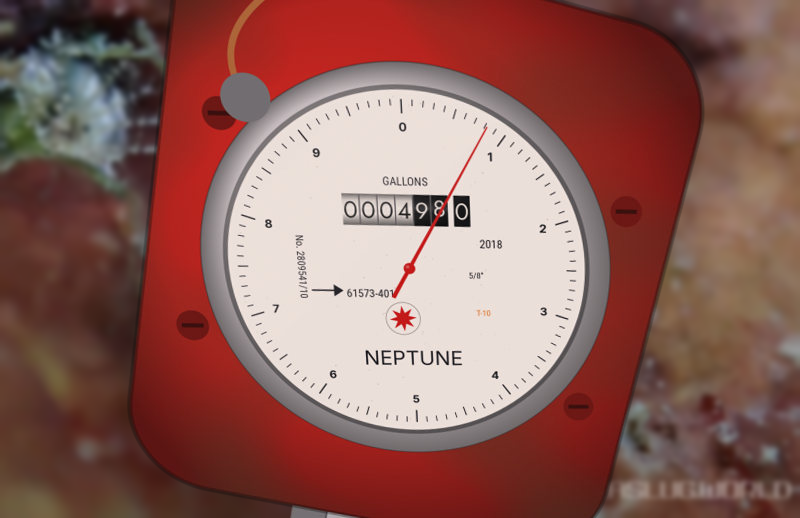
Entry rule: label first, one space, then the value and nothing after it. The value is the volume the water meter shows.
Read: 4980.8 gal
